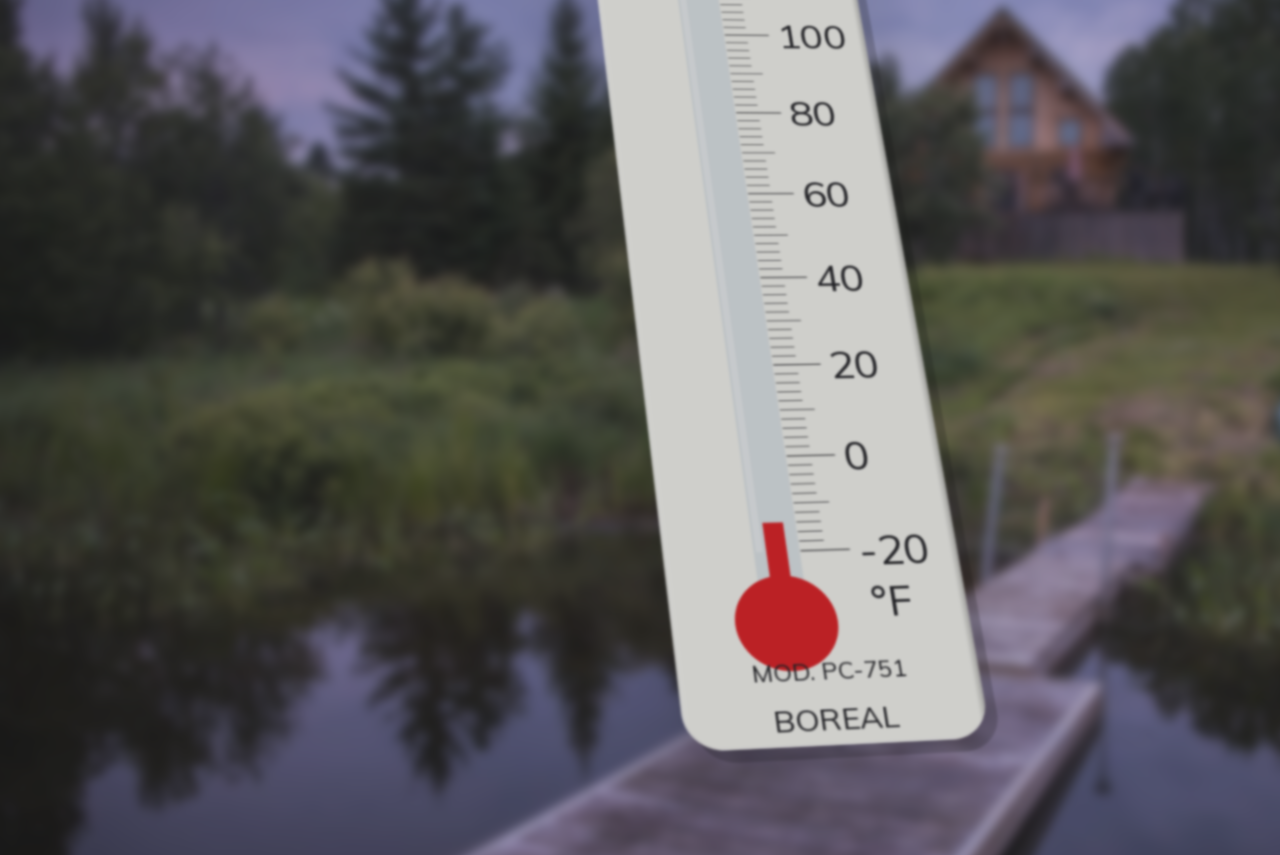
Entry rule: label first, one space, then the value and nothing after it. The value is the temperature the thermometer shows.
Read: -14 °F
